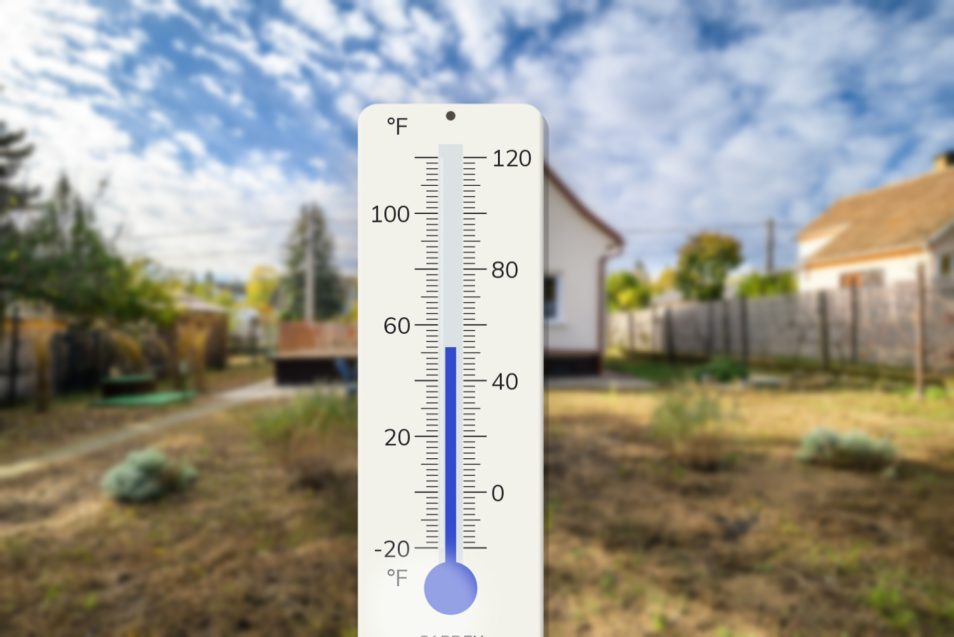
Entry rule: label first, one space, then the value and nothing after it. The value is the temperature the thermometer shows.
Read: 52 °F
